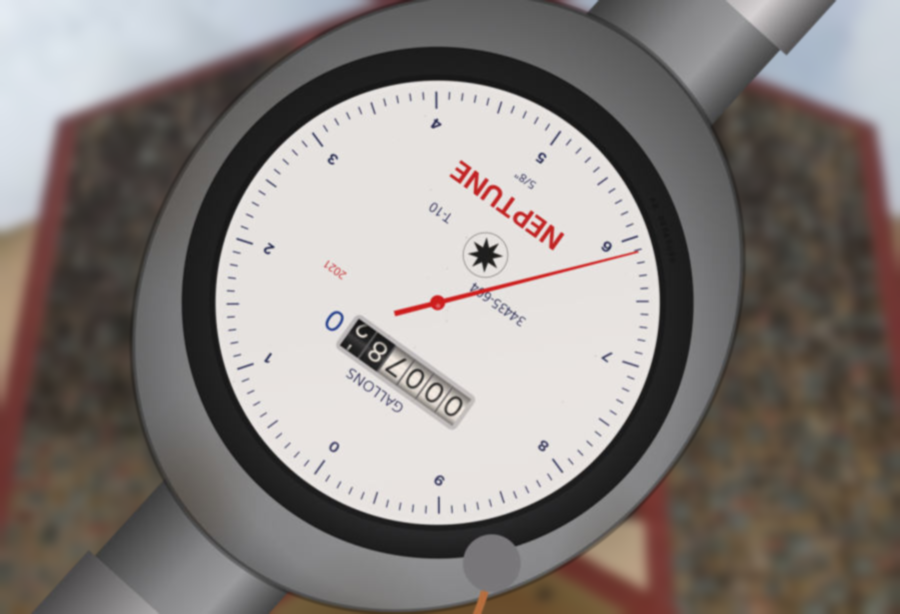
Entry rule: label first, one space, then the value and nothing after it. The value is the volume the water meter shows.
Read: 7816.1 gal
